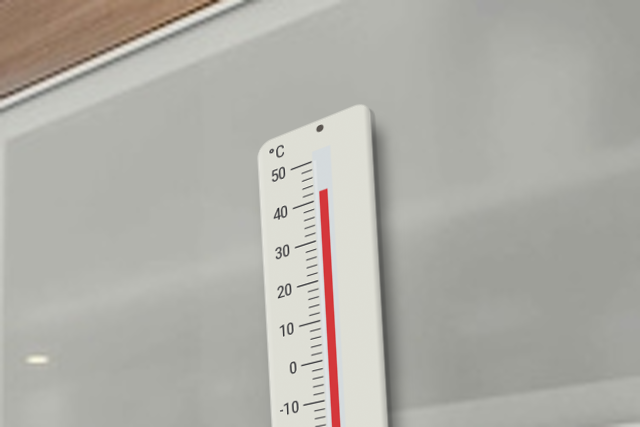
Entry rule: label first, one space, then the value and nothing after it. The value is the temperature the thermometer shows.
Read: 42 °C
